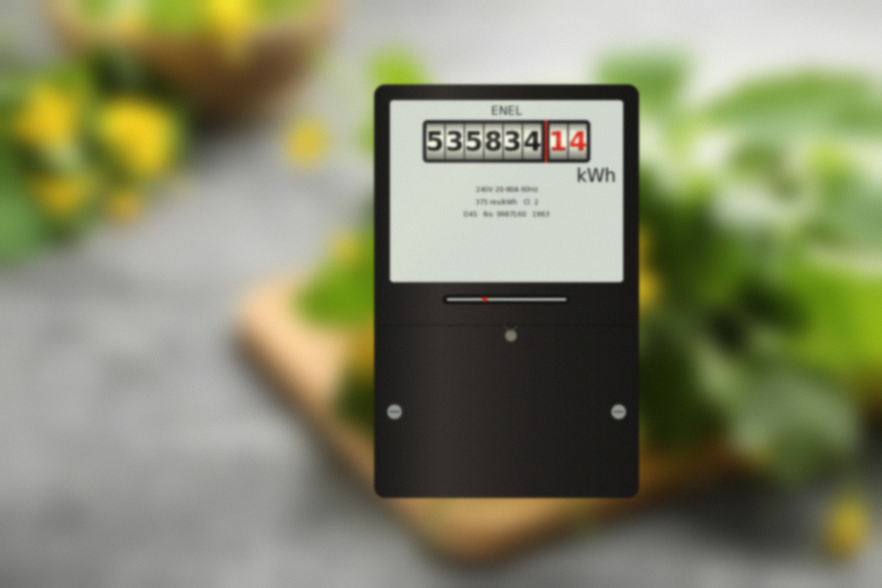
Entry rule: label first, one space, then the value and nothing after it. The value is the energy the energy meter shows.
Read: 535834.14 kWh
